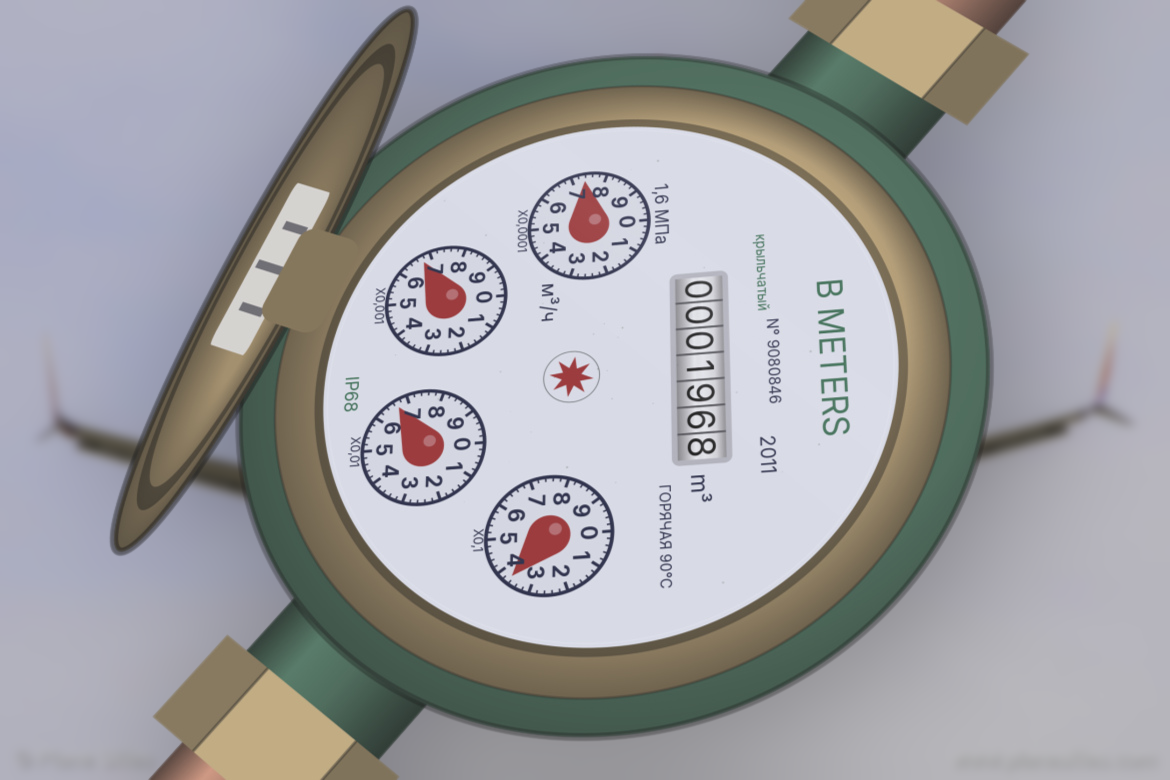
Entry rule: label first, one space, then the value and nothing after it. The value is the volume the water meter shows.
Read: 1968.3667 m³
